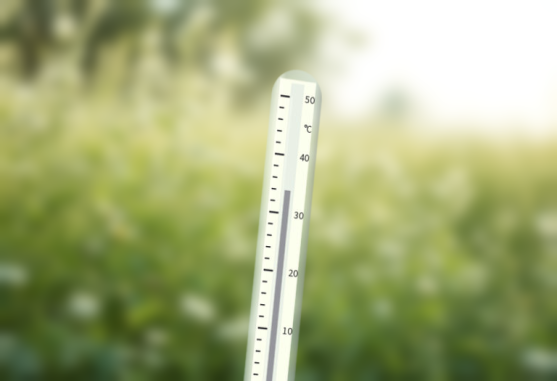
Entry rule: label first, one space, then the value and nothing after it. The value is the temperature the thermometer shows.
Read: 34 °C
